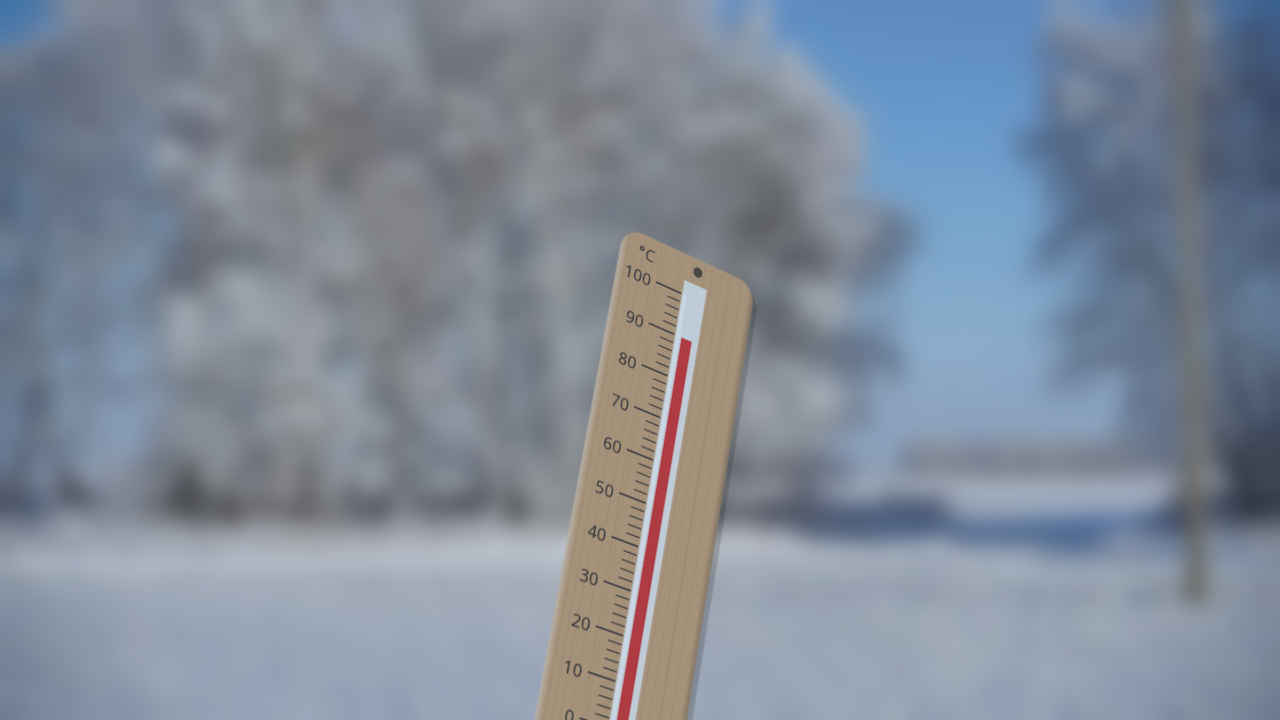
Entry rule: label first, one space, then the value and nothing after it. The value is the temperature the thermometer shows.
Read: 90 °C
